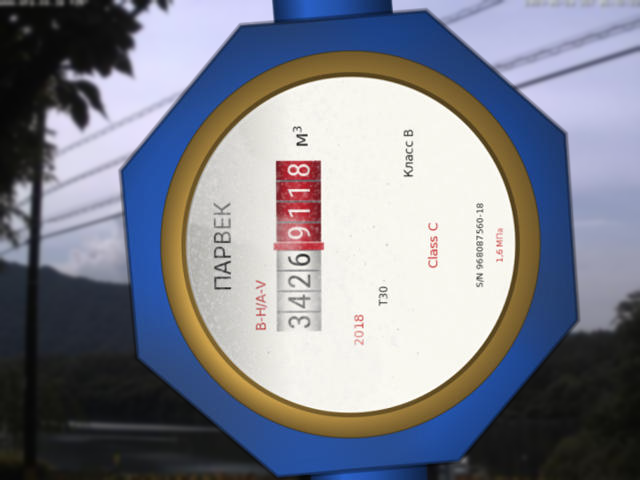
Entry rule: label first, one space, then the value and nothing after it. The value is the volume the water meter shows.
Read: 3426.9118 m³
